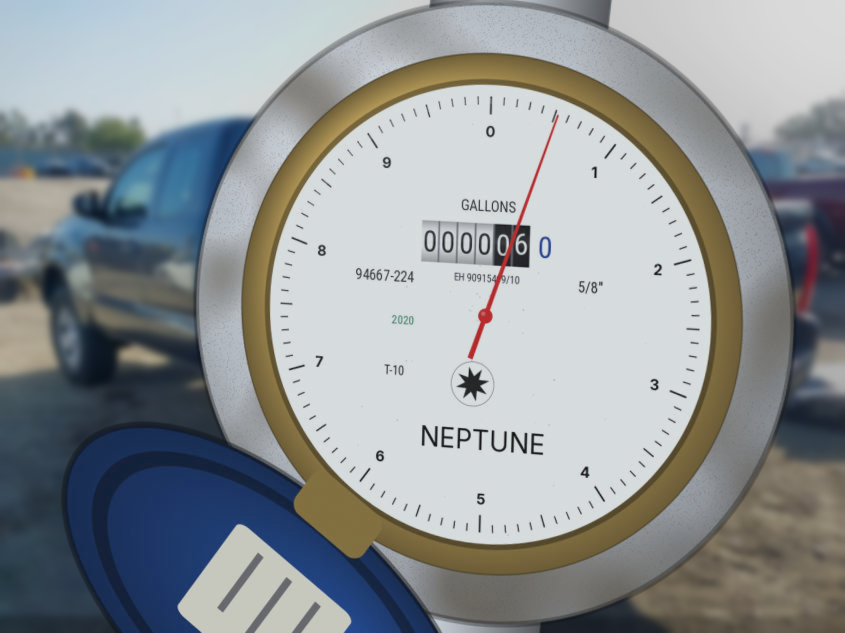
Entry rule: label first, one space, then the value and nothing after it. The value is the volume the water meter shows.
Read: 60.5 gal
